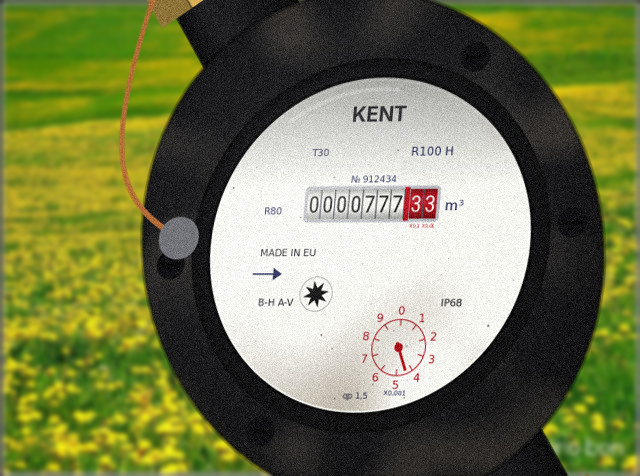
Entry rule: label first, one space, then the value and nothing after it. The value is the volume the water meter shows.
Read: 777.334 m³
